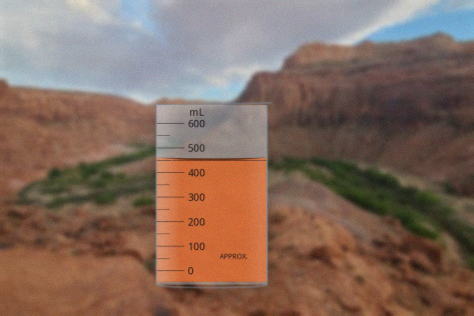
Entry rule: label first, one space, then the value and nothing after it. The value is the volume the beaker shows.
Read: 450 mL
